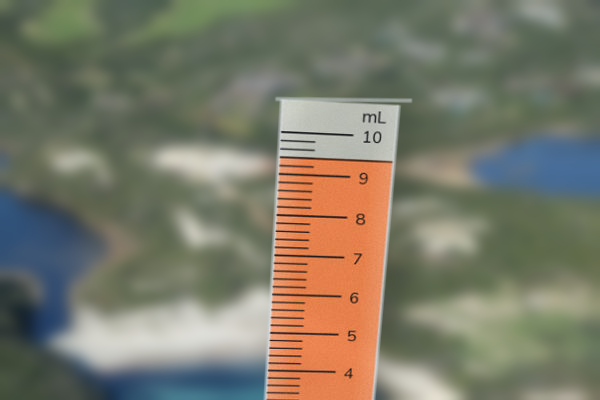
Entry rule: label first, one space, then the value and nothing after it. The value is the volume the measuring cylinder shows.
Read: 9.4 mL
